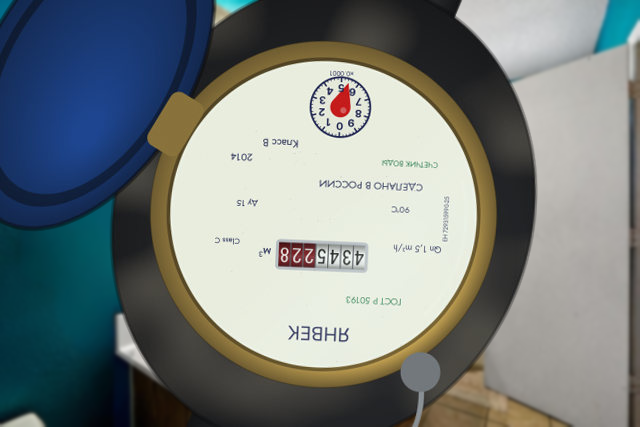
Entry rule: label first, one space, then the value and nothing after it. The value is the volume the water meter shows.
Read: 4345.2285 m³
